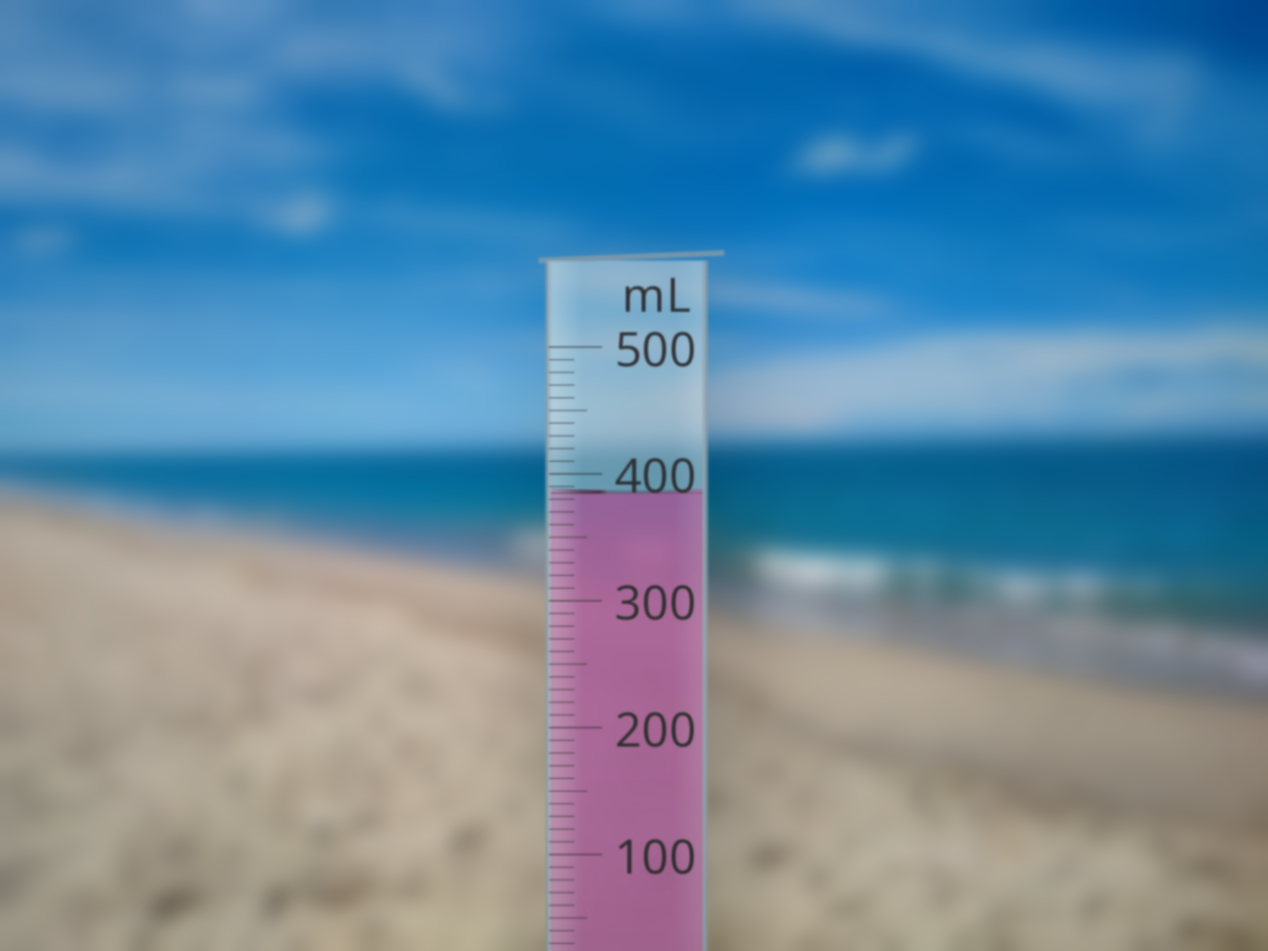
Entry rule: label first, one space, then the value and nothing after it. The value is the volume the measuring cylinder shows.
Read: 385 mL
